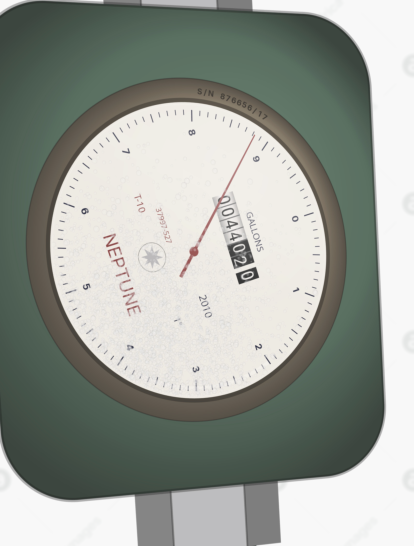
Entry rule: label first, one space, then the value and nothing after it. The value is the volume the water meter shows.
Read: 44018.8 gal
